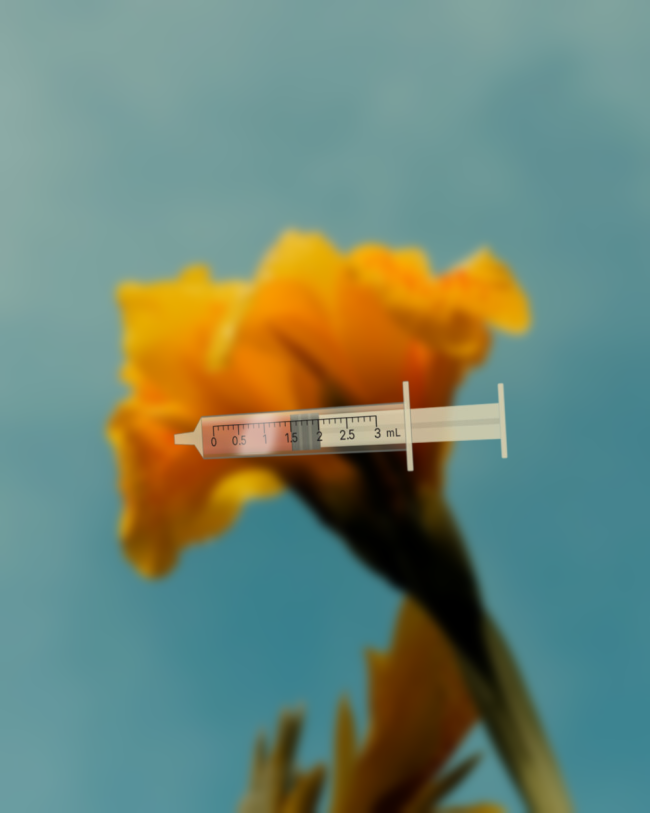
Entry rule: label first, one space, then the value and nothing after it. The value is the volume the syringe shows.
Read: 1.5 mL
